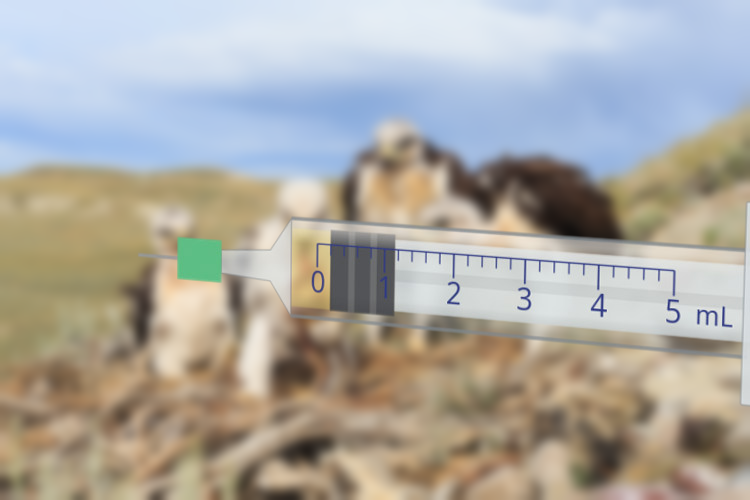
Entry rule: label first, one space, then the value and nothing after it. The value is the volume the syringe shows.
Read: 0.2 mL
